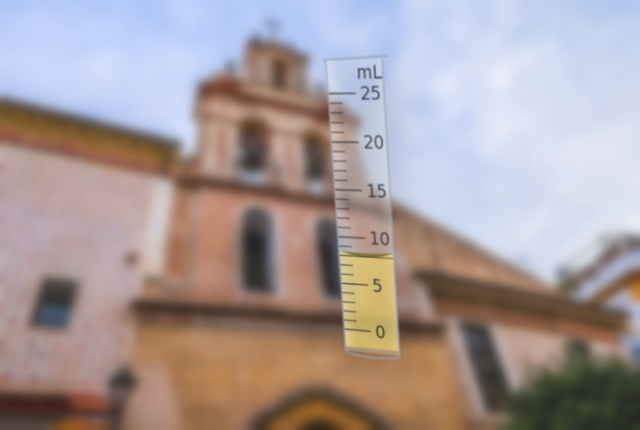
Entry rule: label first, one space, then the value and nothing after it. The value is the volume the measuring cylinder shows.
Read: 8 mL
